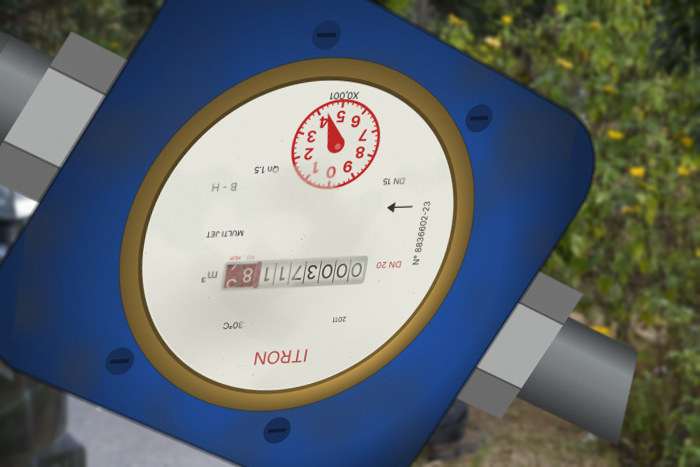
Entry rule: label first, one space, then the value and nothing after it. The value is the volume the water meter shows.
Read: 3711.854 m³
